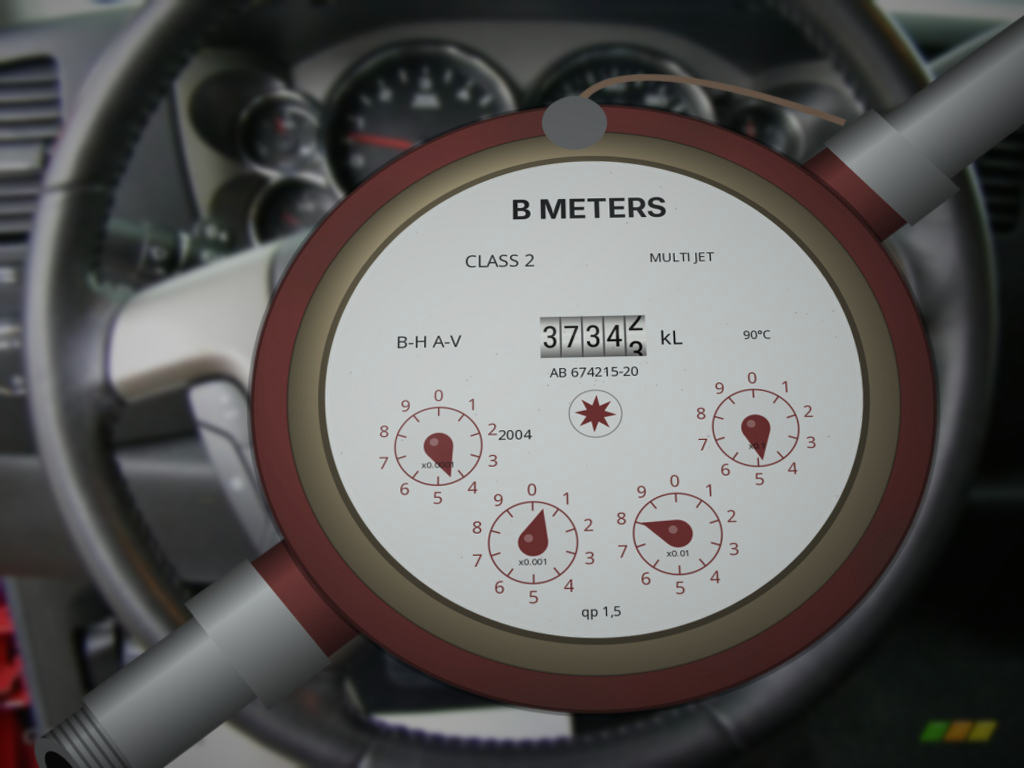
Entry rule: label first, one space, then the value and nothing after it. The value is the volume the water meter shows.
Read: 37342.4804 kL
